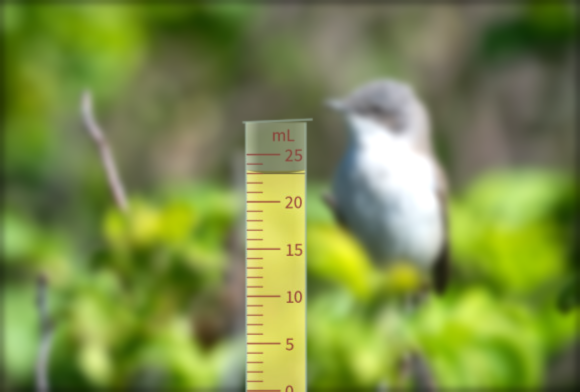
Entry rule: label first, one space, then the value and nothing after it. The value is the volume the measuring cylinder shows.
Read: 23 mL
